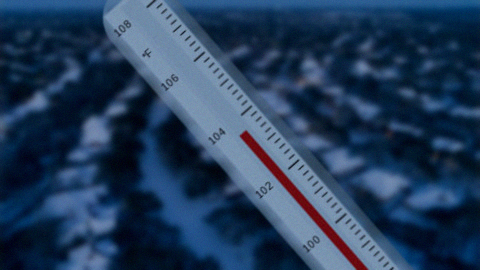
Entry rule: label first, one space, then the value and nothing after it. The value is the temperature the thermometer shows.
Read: 103.6 °F
